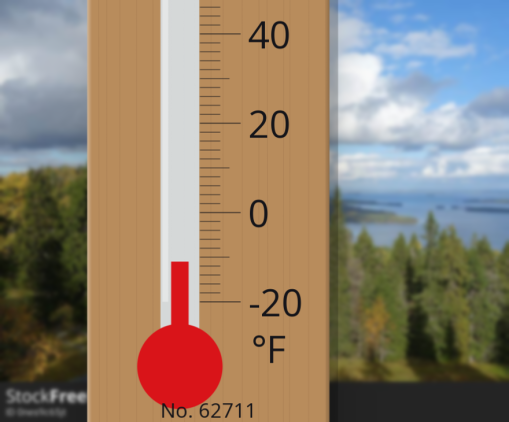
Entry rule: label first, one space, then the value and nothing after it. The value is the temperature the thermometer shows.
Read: -11 °F
